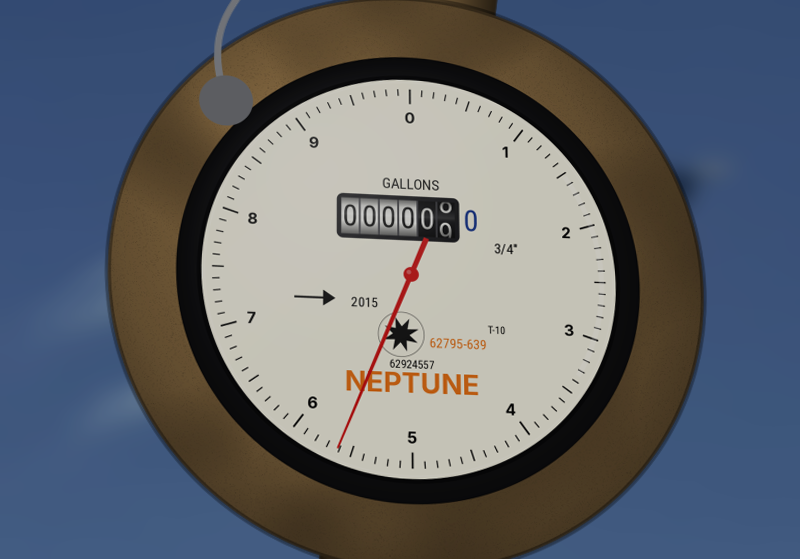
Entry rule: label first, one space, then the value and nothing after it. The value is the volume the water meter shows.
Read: 85.6 gal
